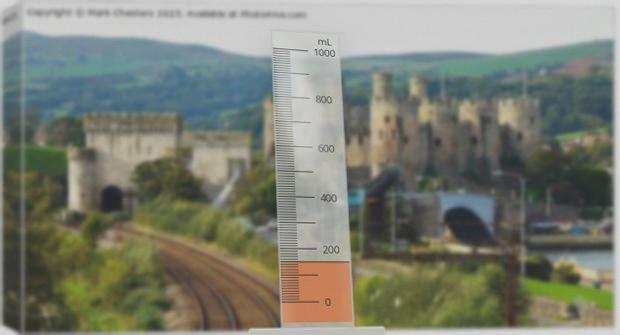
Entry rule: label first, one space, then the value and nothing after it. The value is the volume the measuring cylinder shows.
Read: 150 mL
